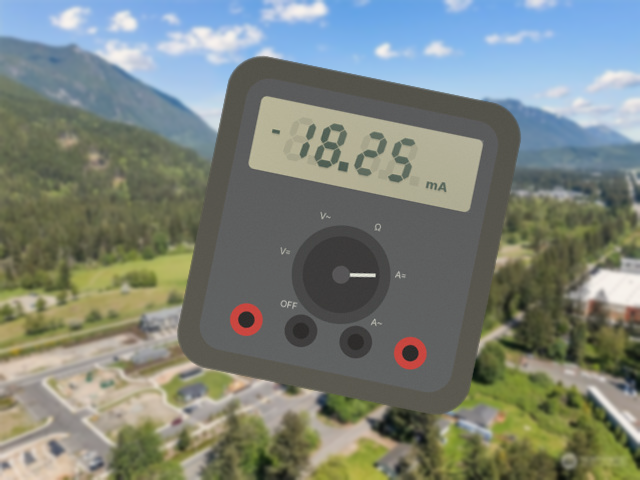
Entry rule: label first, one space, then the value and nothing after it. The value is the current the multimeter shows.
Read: -18.25 mA
